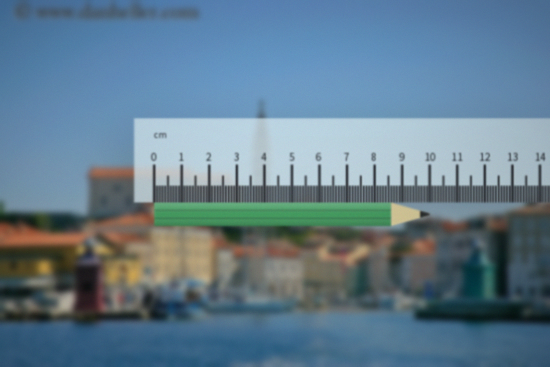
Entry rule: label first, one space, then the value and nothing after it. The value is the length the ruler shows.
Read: 10 cm
